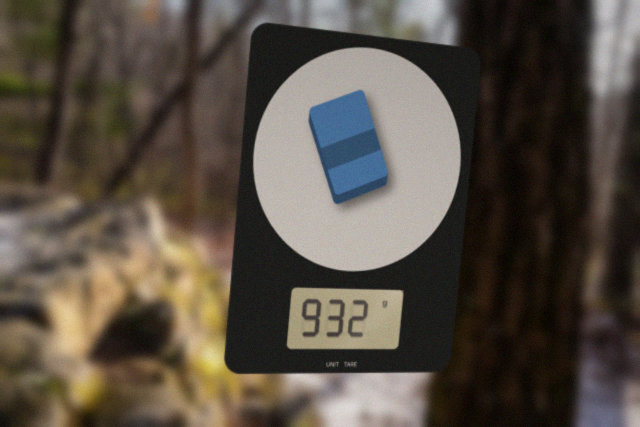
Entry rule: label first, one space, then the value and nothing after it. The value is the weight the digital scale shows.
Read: 932 g
